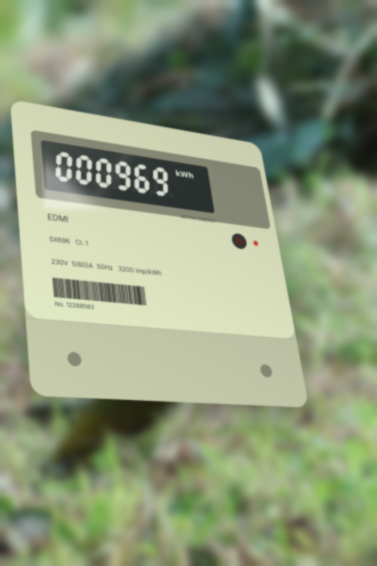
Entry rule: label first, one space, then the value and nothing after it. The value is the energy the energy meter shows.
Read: 969 kWh
